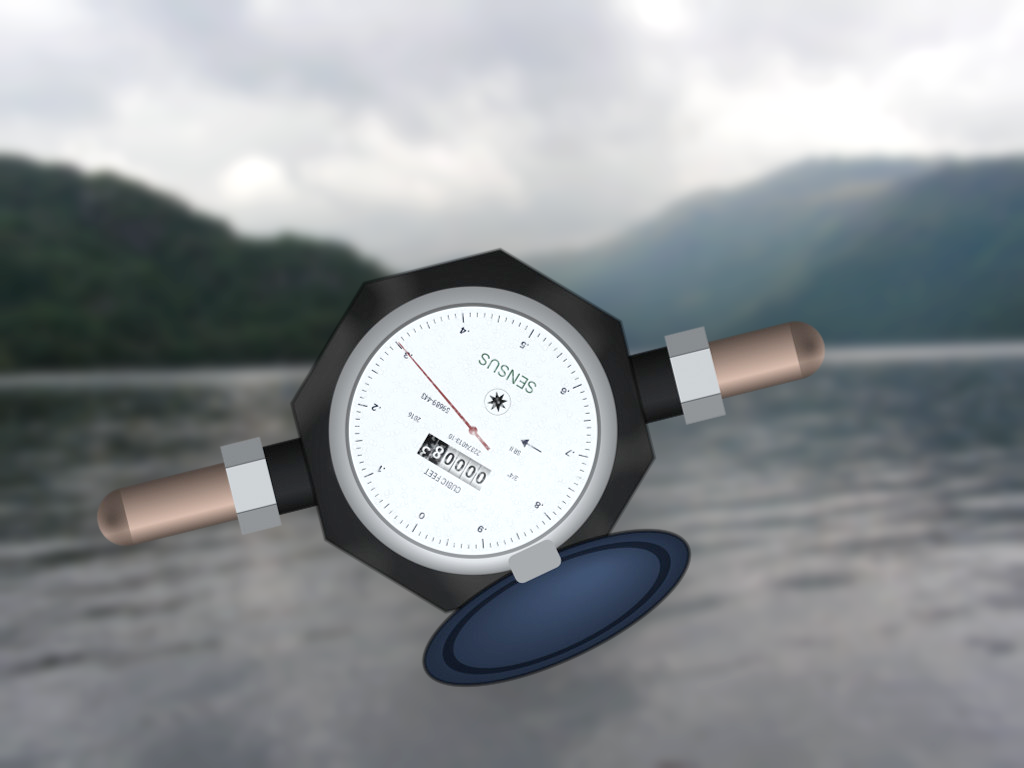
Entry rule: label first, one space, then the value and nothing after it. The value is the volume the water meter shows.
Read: 83.30 ft³
